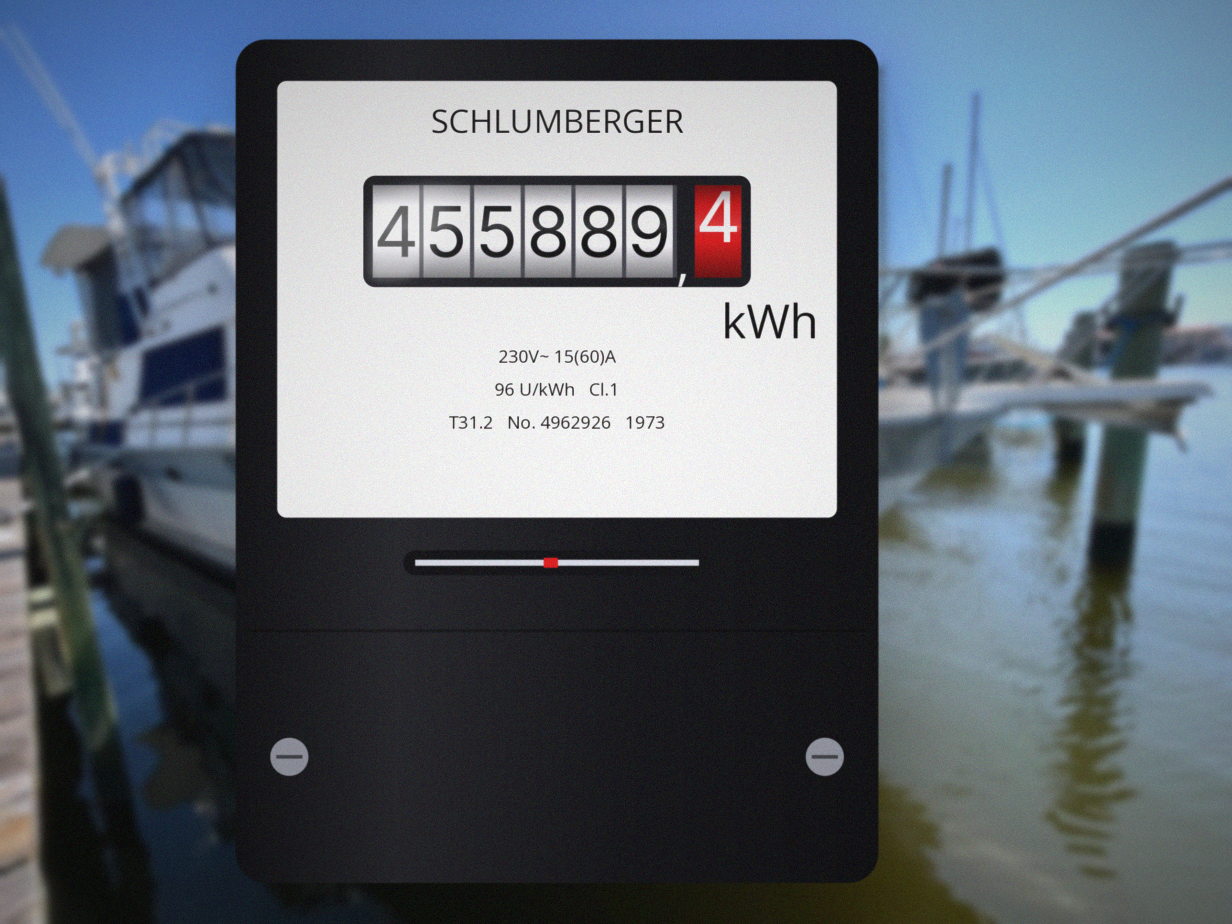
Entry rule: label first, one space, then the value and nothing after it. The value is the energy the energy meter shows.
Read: 455889.4 kWh
